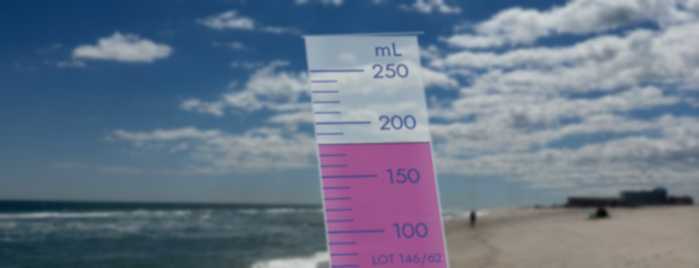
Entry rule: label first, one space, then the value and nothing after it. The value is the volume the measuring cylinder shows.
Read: 180 mL
